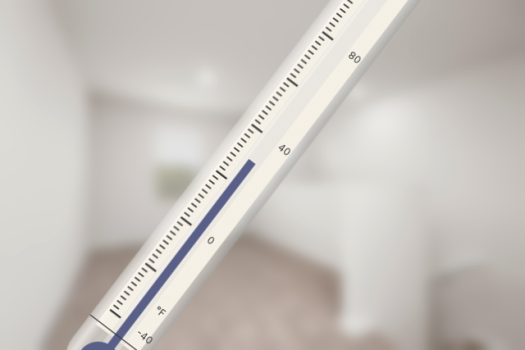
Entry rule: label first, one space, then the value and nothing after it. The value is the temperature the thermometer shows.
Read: 30 °F
